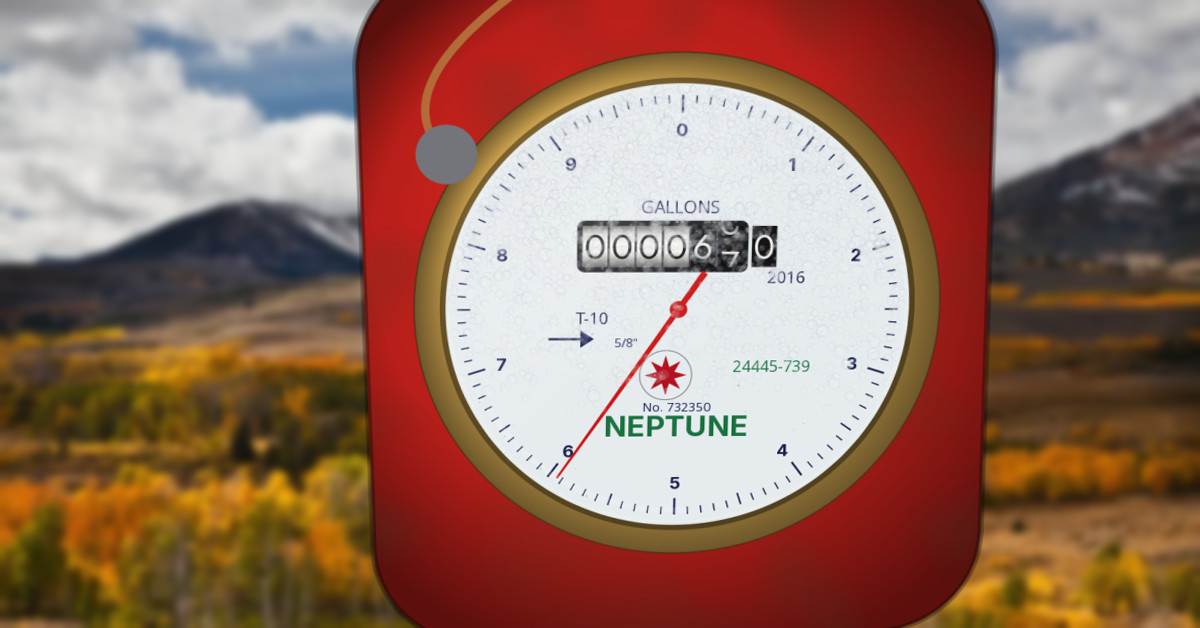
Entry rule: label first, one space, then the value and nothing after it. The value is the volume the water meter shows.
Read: 665.9 gal
